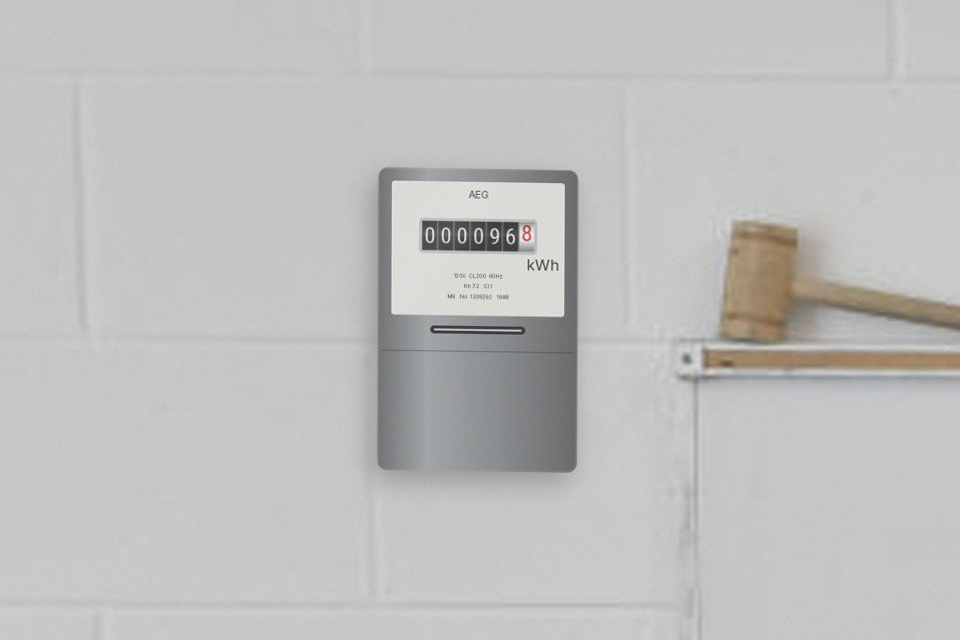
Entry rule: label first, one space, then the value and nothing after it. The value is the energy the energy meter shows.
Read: 96.8 kWh
